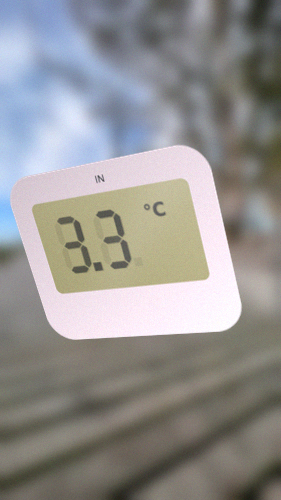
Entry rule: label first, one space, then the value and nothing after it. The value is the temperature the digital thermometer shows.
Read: 3.3 °C
